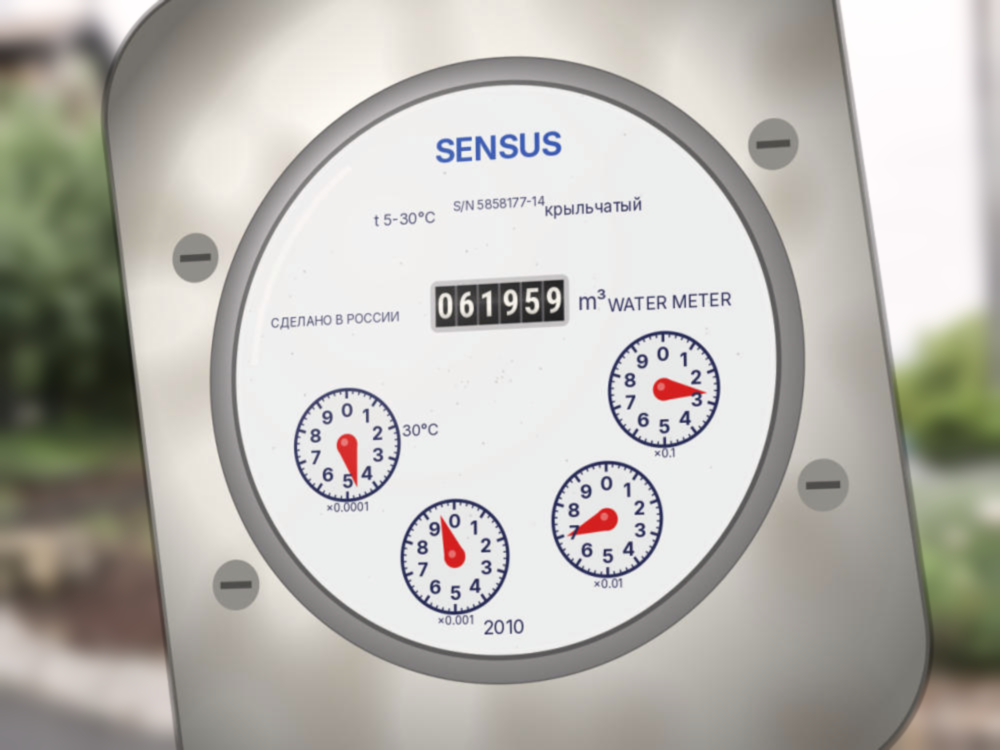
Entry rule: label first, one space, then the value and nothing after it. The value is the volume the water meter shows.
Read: 61959.2694 m³
